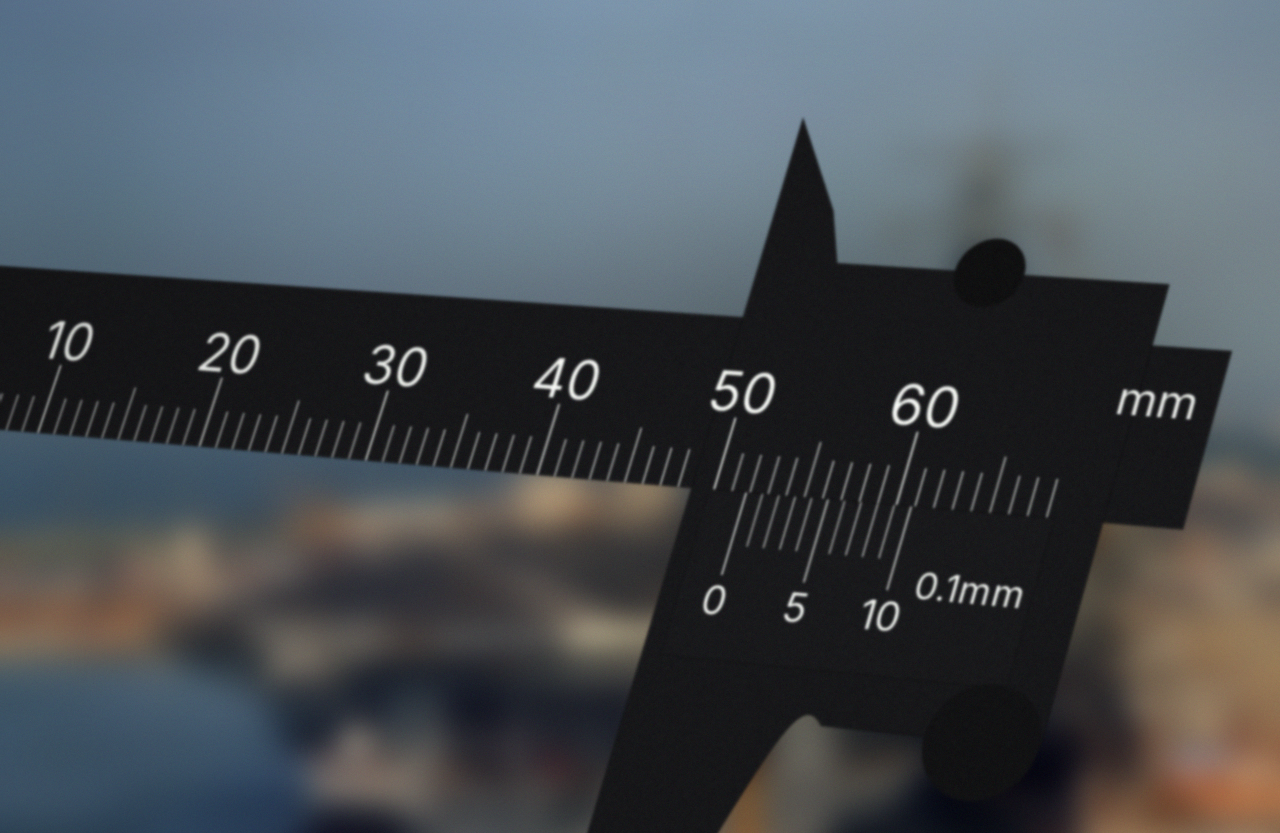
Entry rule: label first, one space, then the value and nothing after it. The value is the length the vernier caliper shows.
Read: 51.8 mm
